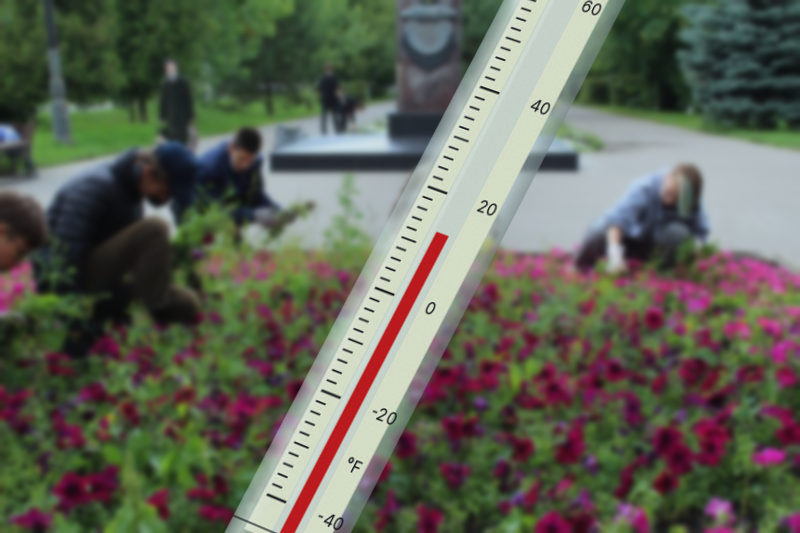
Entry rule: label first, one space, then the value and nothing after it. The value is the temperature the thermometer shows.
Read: 13 °F
